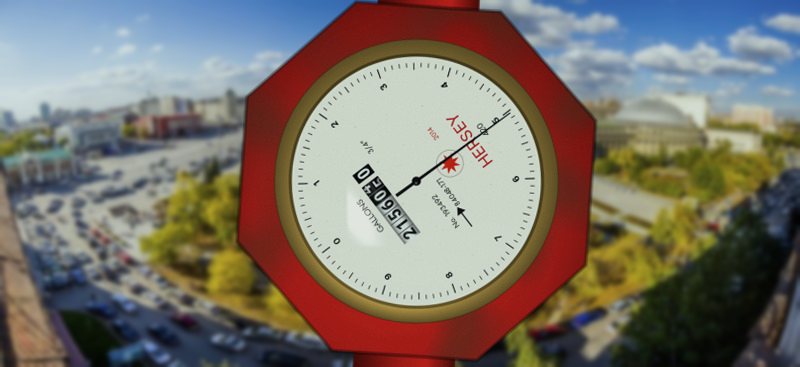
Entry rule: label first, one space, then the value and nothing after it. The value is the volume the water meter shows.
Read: 2156045.0 gal
